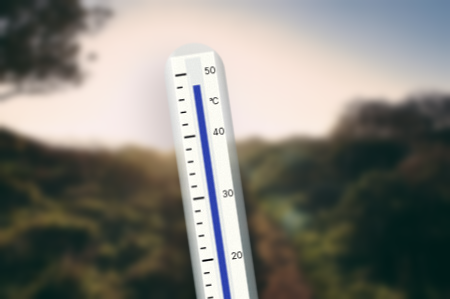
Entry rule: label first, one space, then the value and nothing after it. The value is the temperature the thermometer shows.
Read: 48 °C
